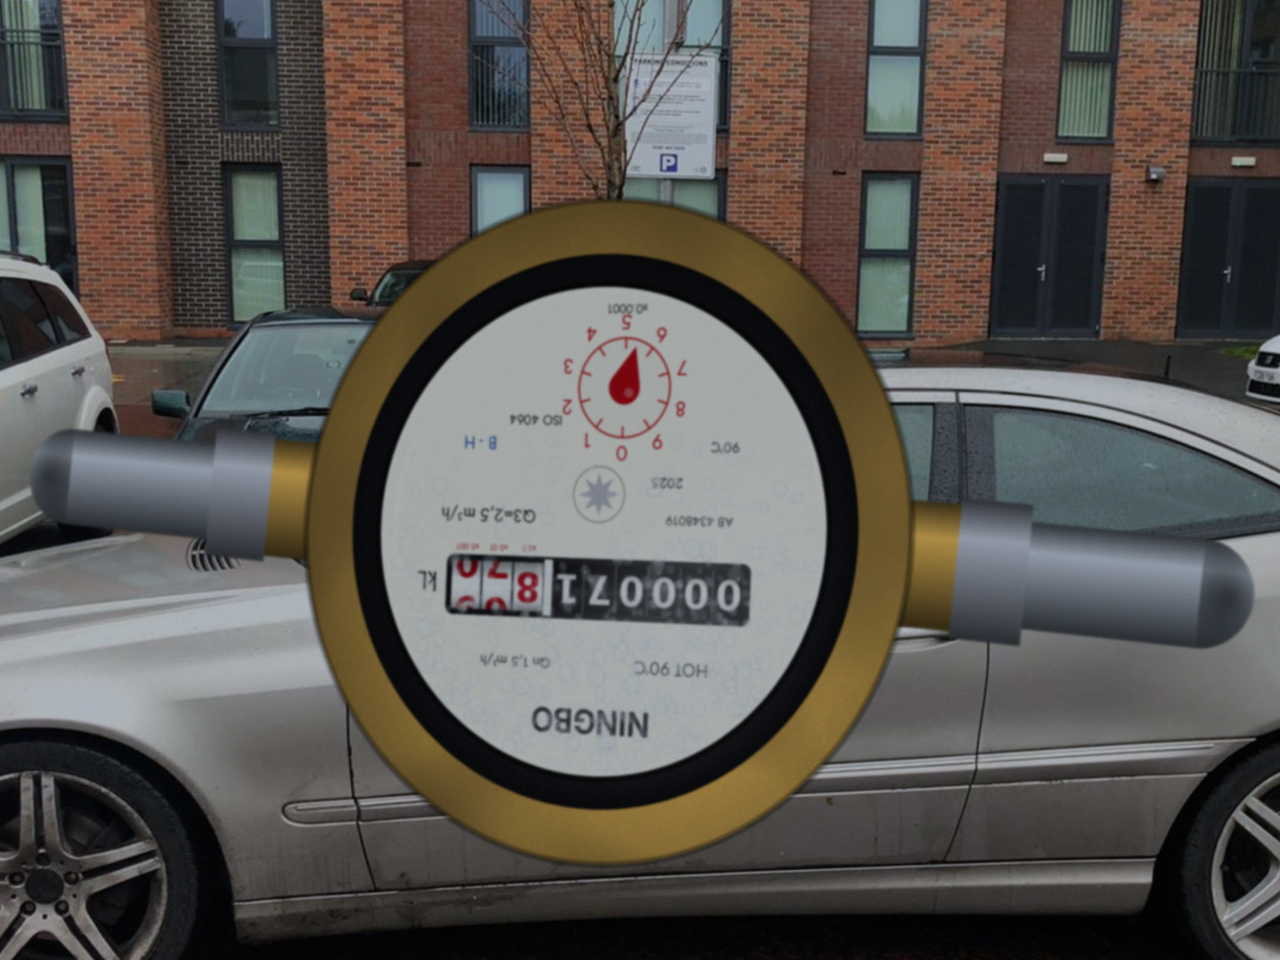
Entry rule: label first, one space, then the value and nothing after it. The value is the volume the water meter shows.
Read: 71.8695 kL
